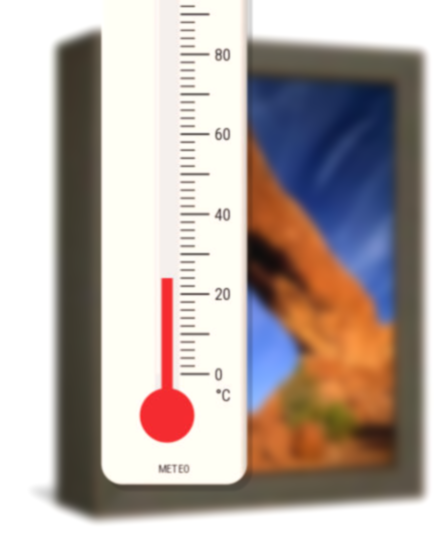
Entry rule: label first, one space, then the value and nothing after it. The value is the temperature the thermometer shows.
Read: 24 °C
